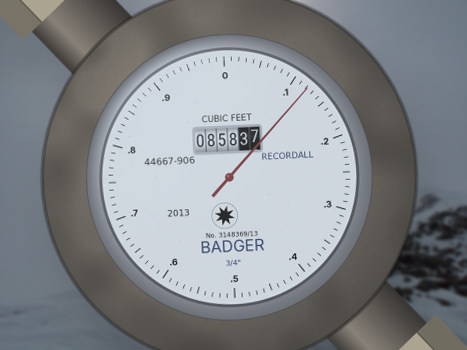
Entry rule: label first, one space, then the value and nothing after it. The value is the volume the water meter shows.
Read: 85837.12 ft³
